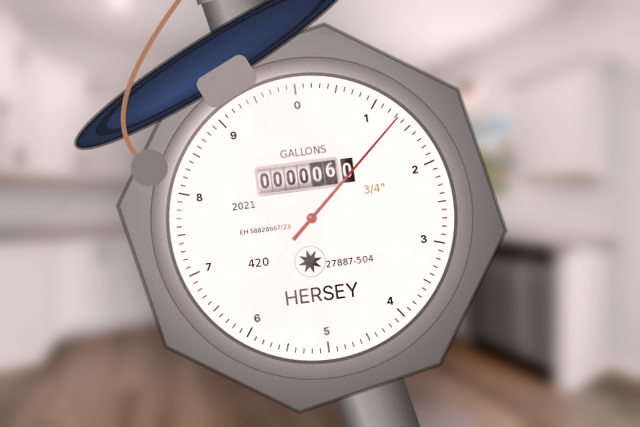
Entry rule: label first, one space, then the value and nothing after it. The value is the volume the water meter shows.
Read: 61.3 gal
